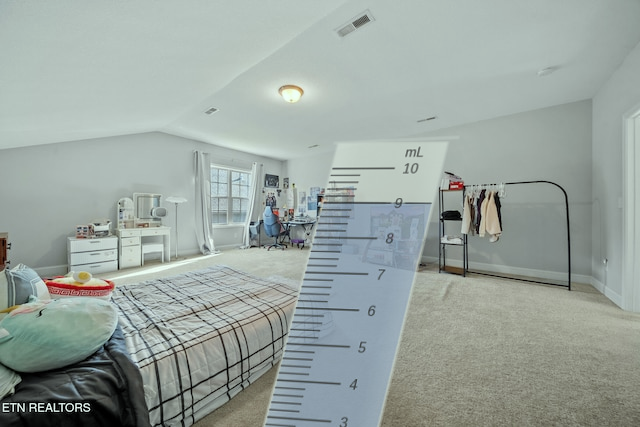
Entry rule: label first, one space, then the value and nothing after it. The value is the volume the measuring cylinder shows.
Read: 9 mL
